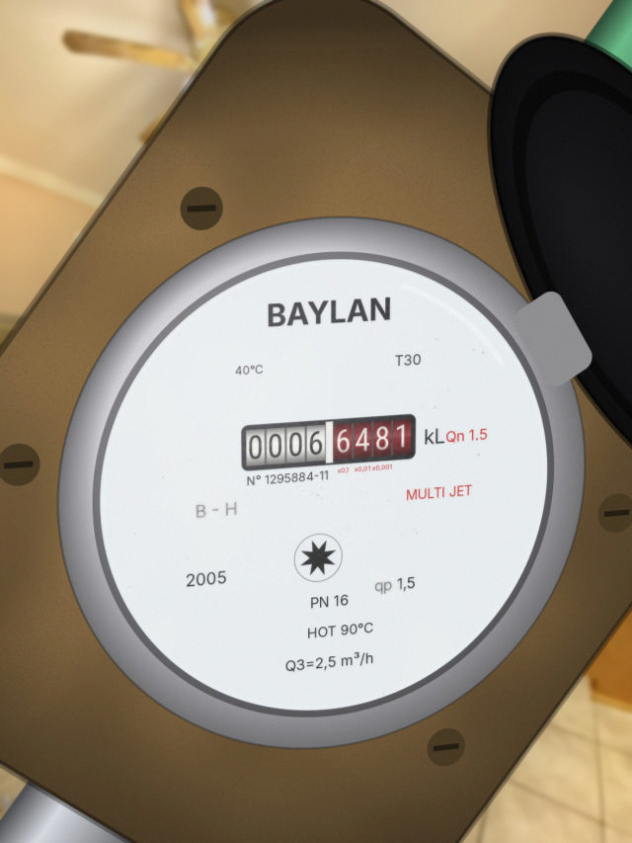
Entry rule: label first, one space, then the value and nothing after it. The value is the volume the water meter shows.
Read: 6.6481 kL
